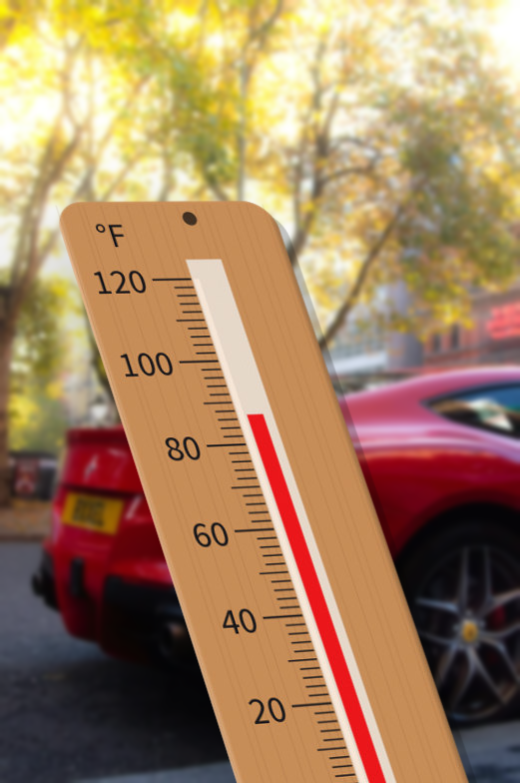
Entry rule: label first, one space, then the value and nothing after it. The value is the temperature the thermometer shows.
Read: 87 °F
